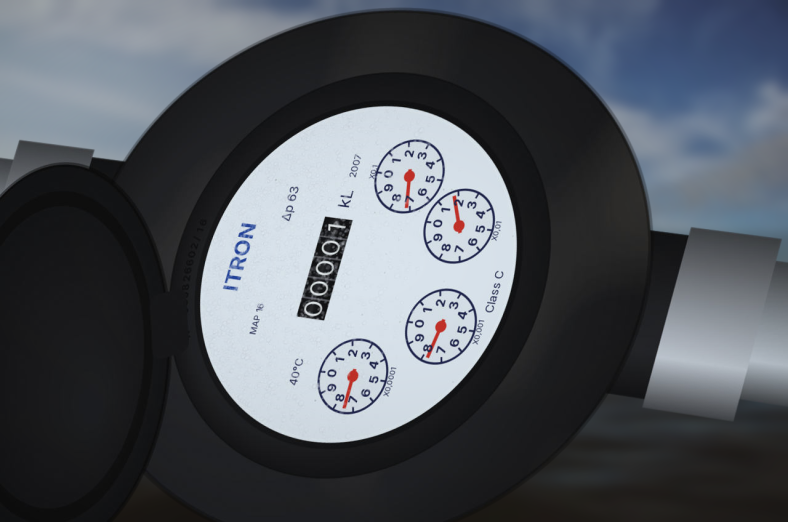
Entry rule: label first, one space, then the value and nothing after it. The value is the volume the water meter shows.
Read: 1.7177 kL
